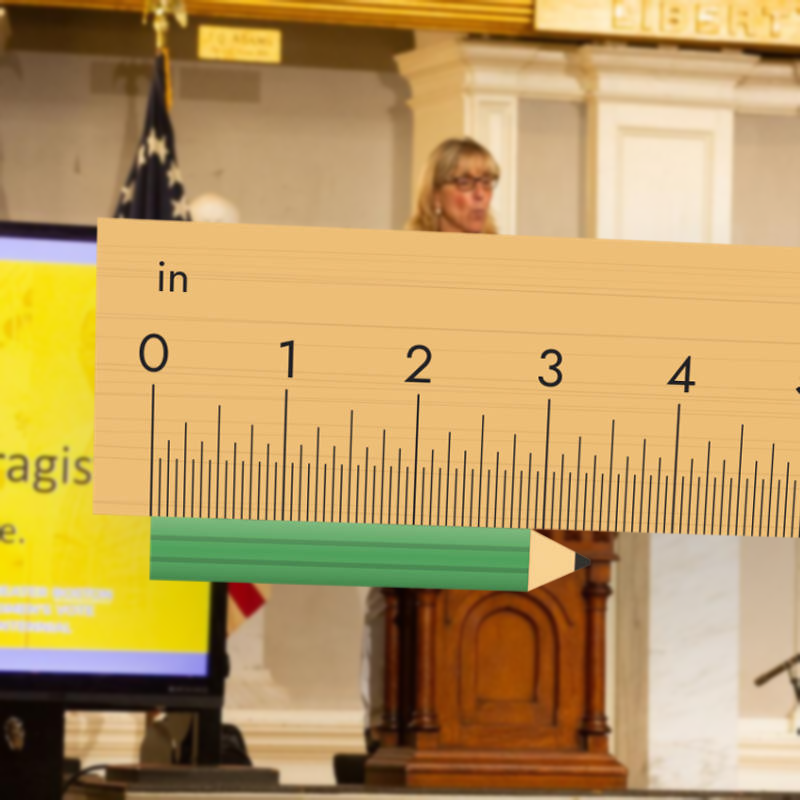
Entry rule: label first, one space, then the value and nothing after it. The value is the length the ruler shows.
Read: 3.375 in
